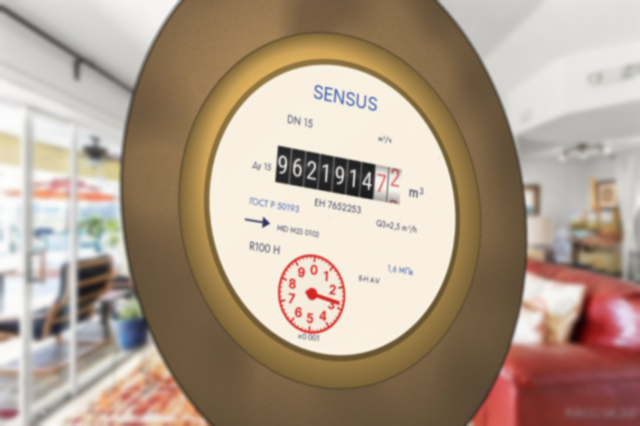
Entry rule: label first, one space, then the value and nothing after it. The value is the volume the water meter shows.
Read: 9621914.722 m³
